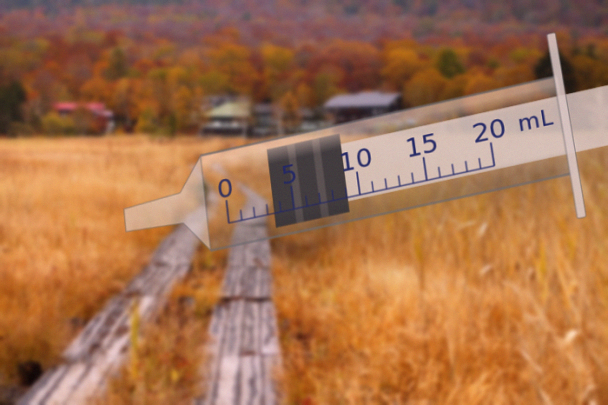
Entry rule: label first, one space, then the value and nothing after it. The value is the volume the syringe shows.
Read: 3.5 mL
